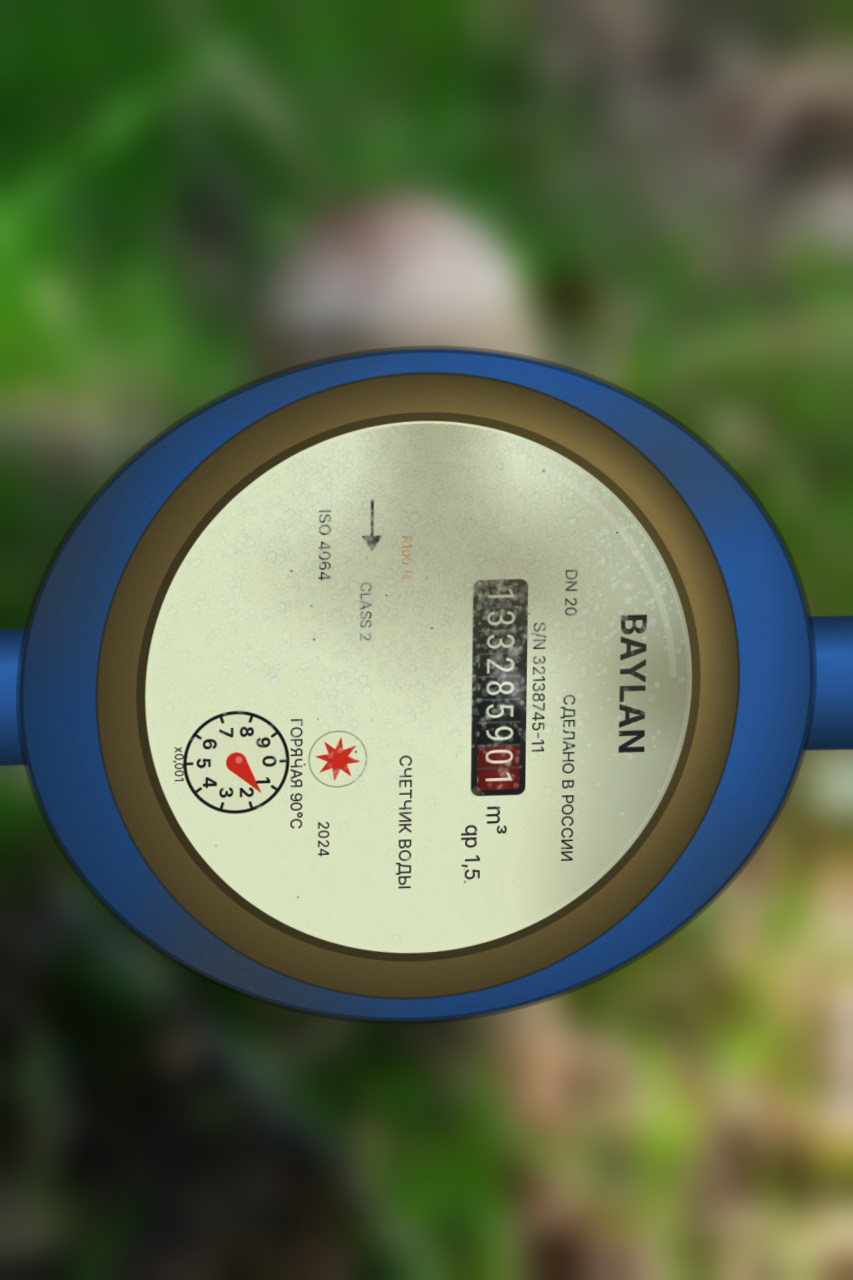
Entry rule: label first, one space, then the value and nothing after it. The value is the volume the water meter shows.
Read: 1332859.011 m³
